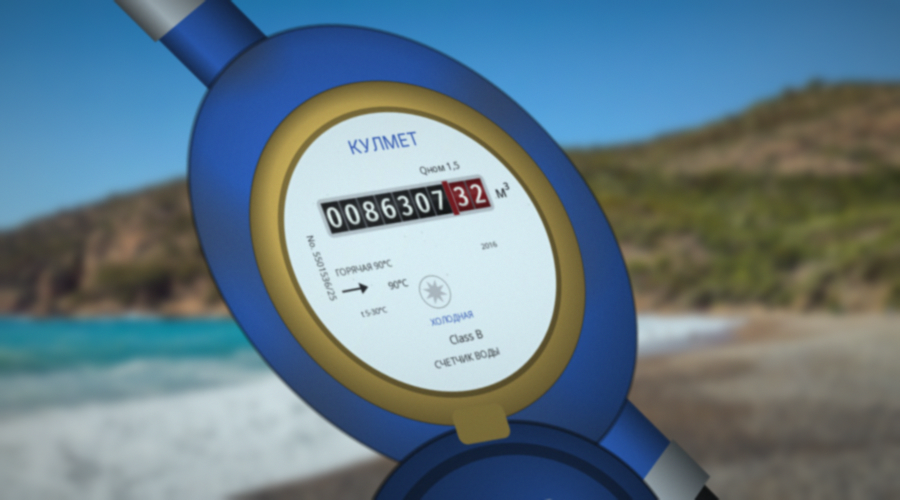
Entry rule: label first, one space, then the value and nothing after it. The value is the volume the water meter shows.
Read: 86307.32 m³
